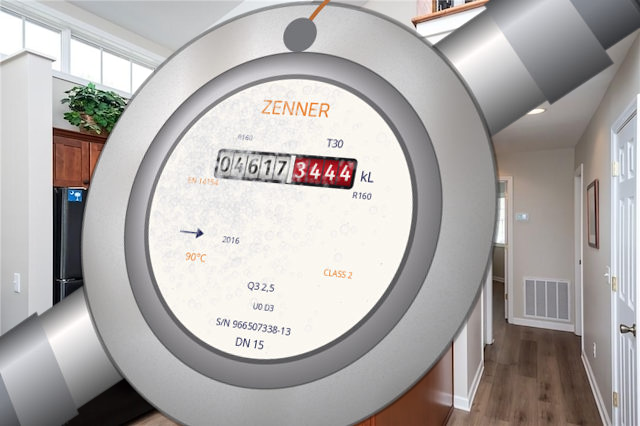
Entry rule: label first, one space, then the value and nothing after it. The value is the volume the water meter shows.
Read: 4617.3444 kL
